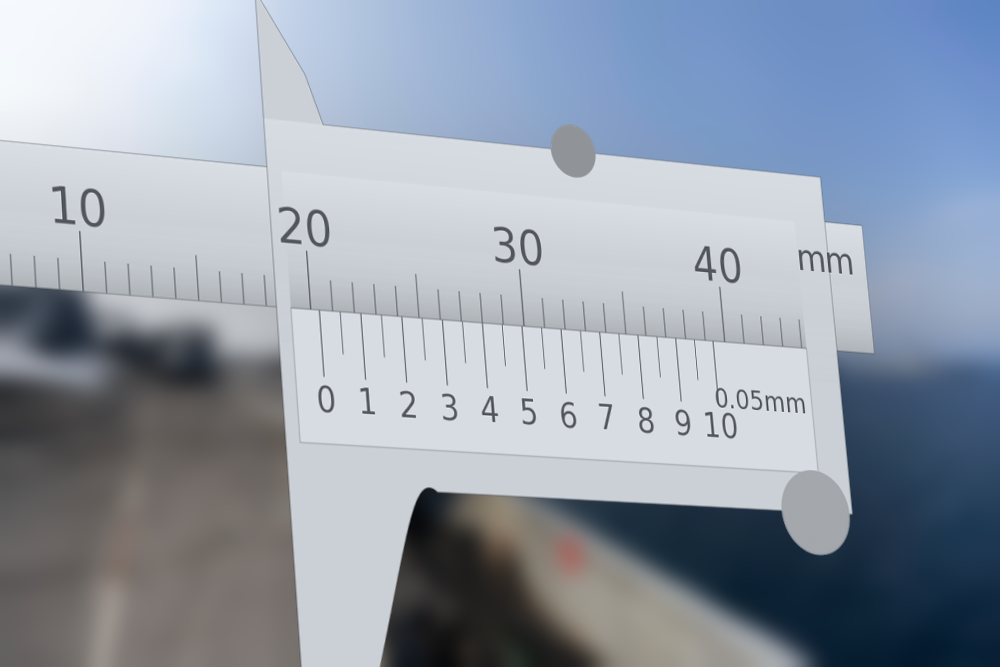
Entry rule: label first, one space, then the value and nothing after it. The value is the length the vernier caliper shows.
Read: 20.4 mm
